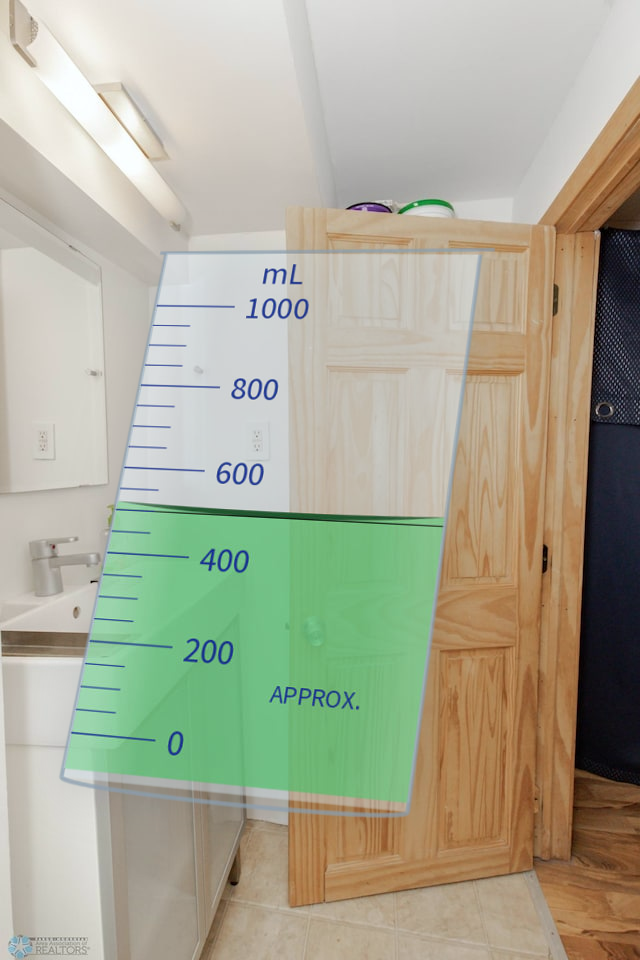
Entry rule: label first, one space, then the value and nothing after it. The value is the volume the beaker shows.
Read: 500 mL
